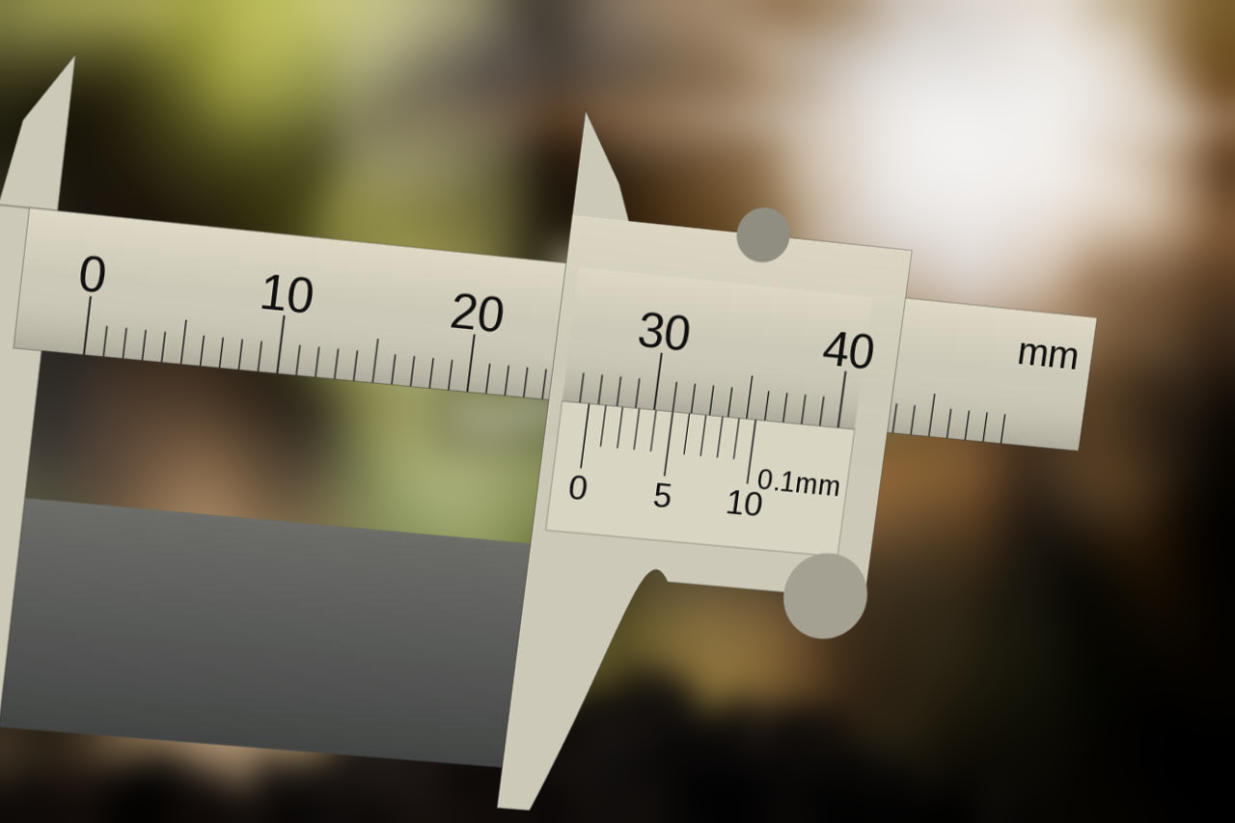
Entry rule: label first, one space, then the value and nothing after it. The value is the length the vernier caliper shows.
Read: 26.5 mm
